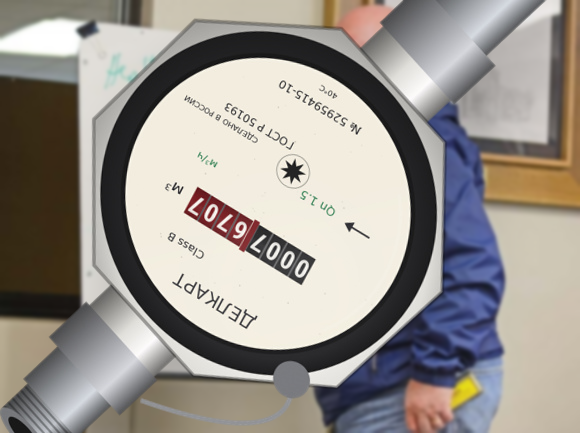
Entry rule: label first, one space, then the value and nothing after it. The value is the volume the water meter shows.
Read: 7.6707 m³
